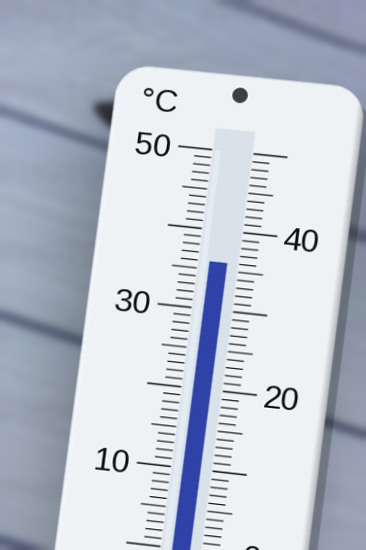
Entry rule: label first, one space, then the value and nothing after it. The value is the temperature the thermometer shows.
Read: 36 °C
